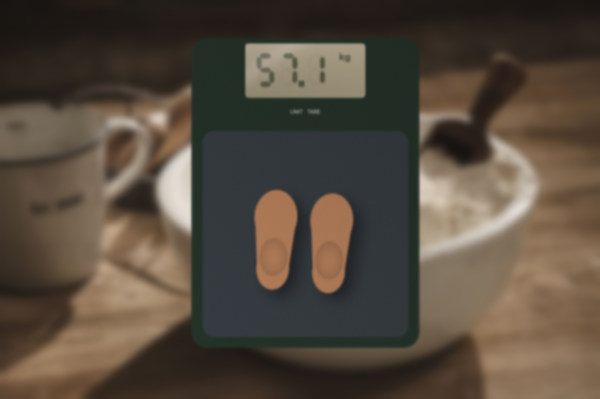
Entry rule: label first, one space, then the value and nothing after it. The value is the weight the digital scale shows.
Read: 57.1 kg
